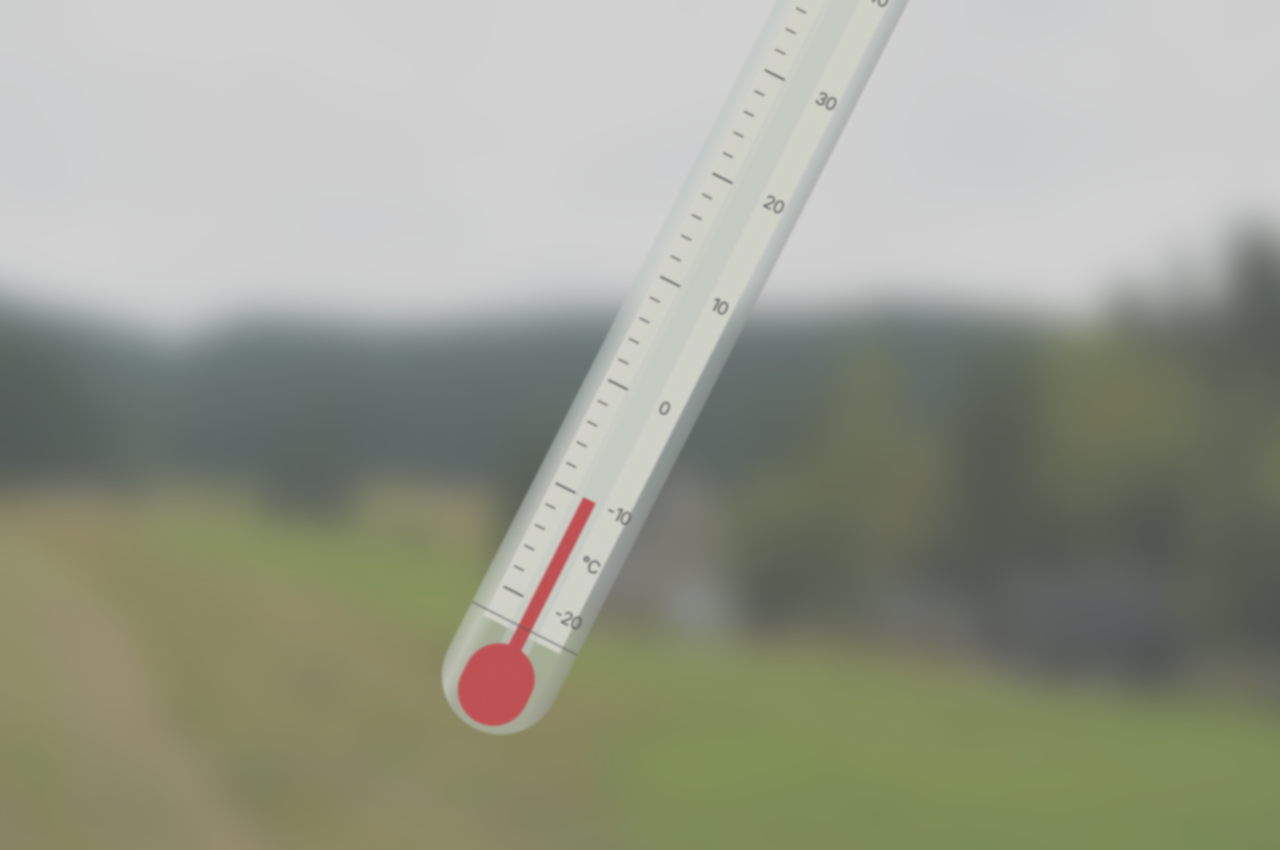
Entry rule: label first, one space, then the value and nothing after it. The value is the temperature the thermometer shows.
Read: -10 °C
